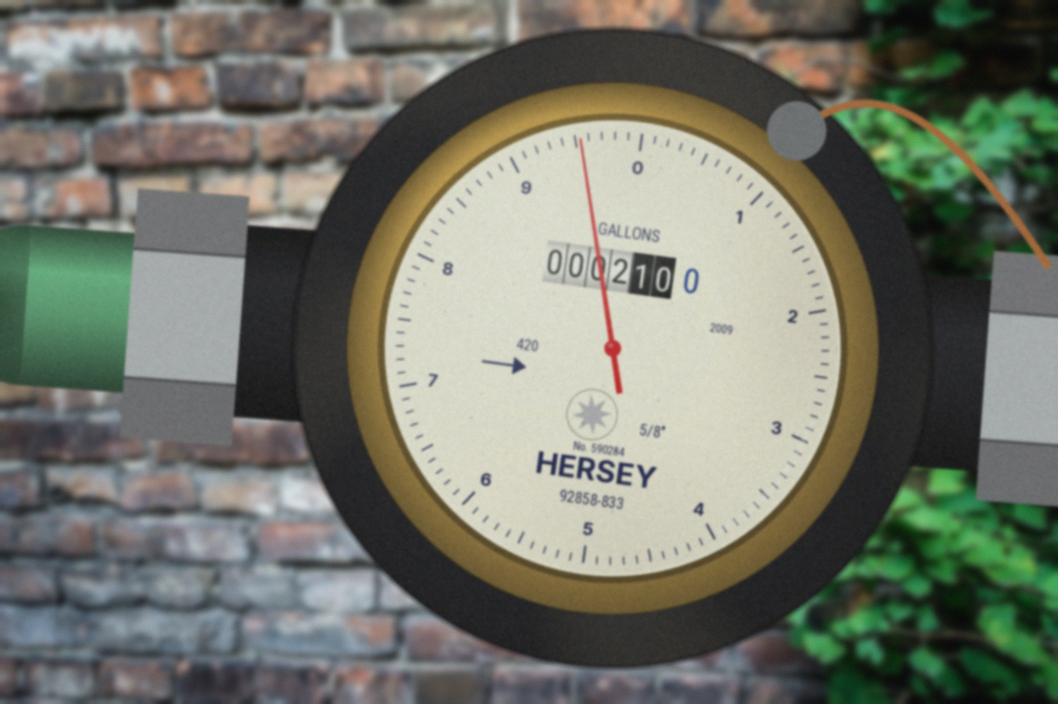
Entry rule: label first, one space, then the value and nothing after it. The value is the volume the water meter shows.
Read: 2099.5 gal
